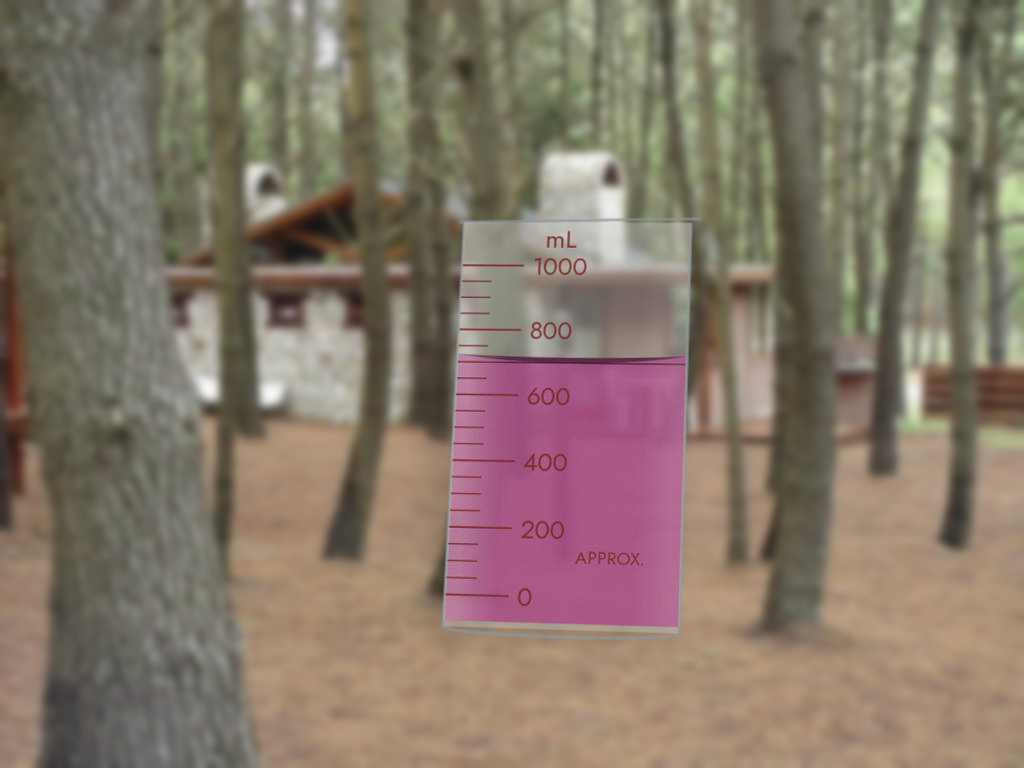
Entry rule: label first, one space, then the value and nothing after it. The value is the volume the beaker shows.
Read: 700 mL
